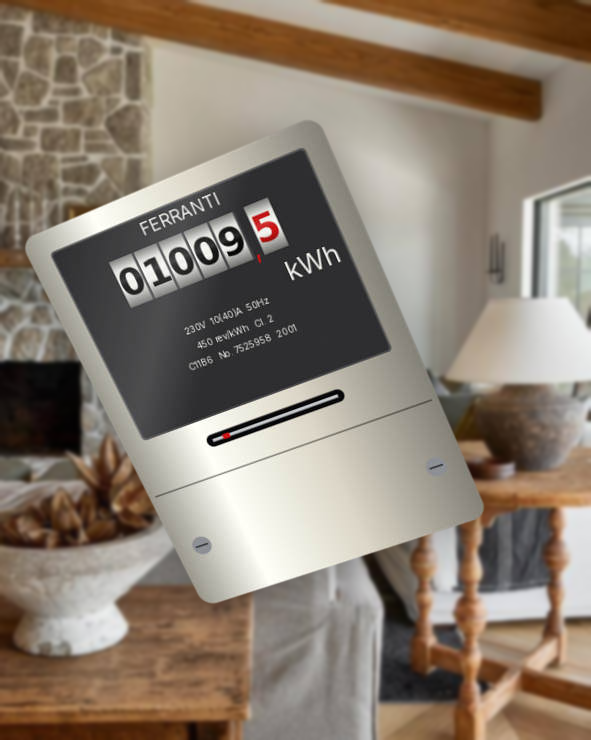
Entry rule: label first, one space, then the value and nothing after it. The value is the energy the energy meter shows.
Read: 1009.5 kWh
